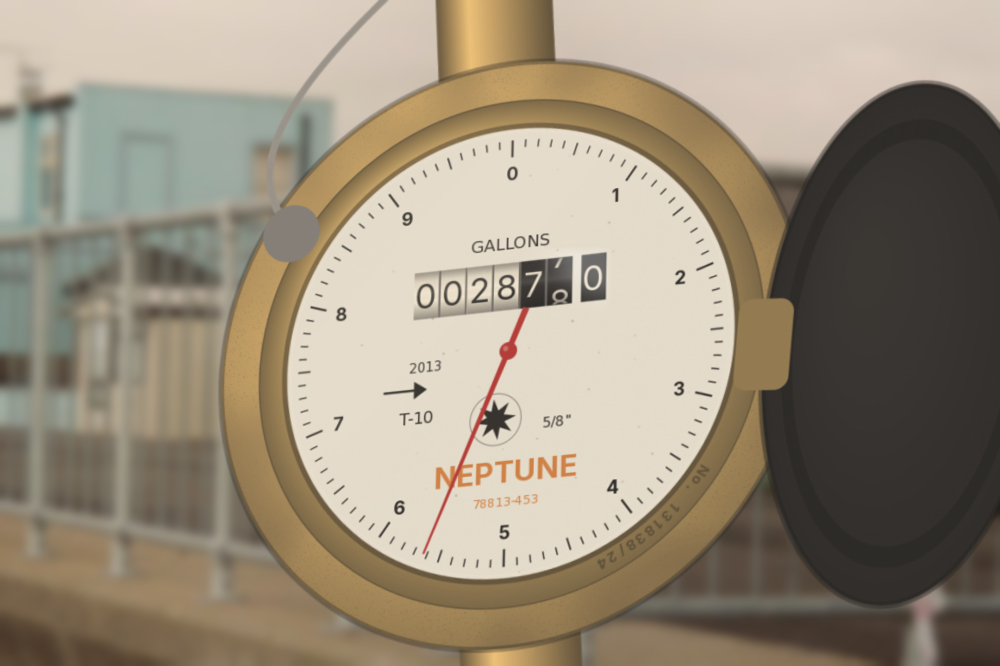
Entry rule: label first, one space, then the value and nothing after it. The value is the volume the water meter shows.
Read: 28775.6 gal
